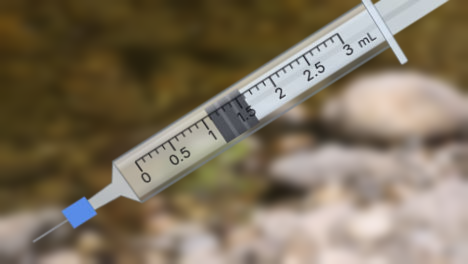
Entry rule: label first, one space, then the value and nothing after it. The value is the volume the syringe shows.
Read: 1.1 mL
